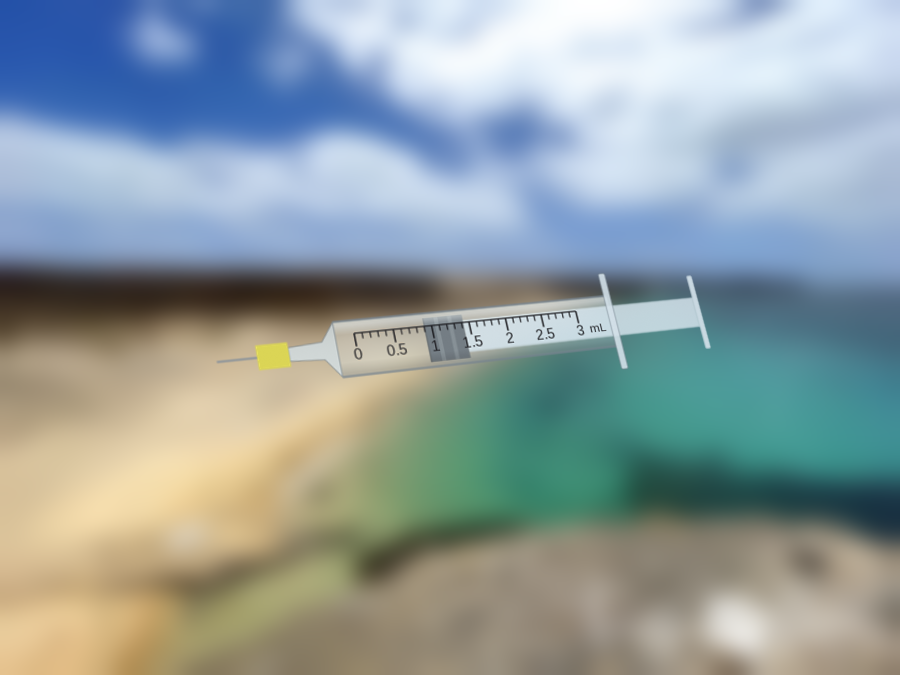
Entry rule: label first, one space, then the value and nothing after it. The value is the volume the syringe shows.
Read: 0.9 mL
